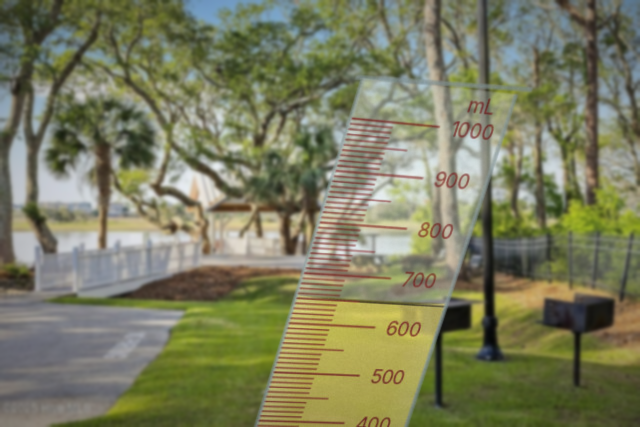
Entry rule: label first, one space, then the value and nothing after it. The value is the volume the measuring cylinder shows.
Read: 650 mL
